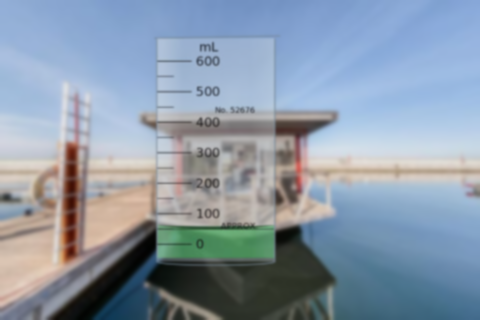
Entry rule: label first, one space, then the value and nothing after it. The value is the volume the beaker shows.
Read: 50 mL
